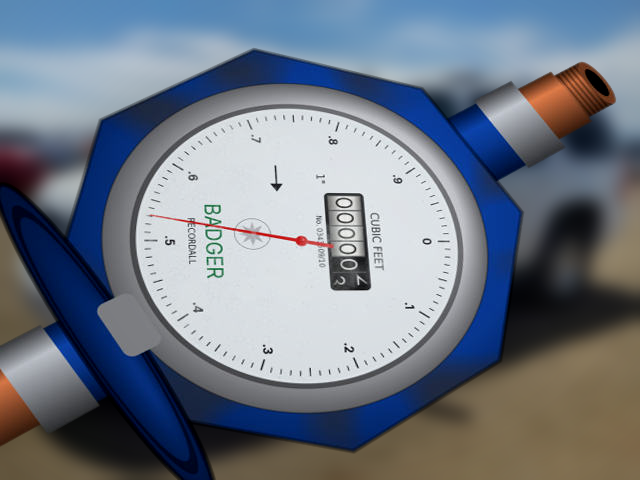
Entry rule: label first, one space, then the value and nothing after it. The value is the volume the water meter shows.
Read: 2.53 ft³
